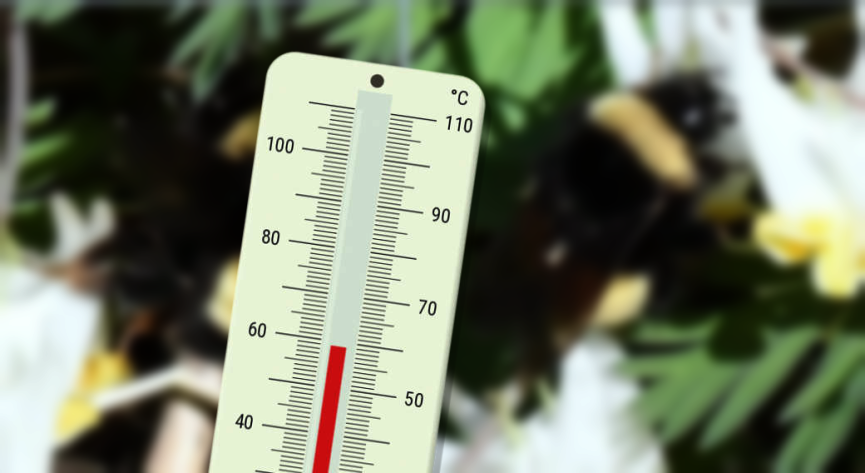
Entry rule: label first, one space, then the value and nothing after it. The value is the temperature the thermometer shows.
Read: 59 °C
